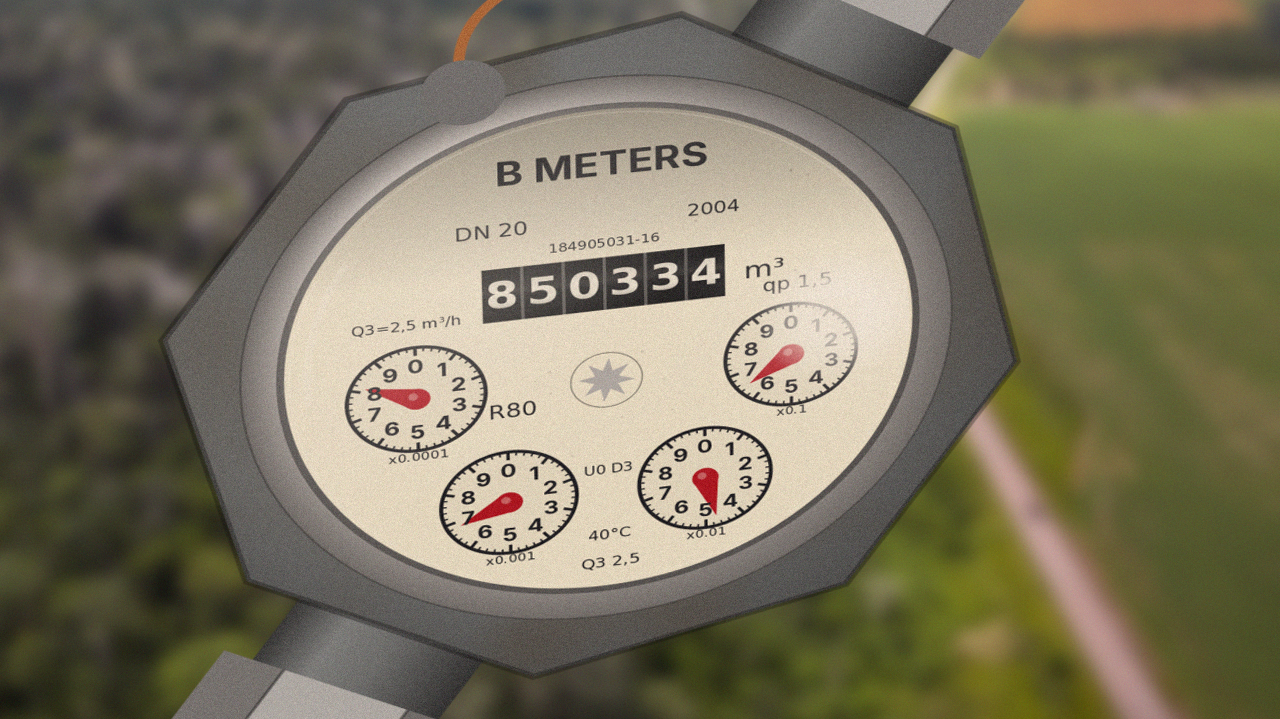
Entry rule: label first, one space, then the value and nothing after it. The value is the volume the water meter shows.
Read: 850334.6468 m³
